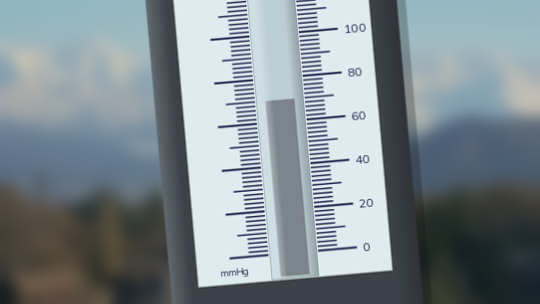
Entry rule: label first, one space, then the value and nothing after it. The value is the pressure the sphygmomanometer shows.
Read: 70 mmHg
